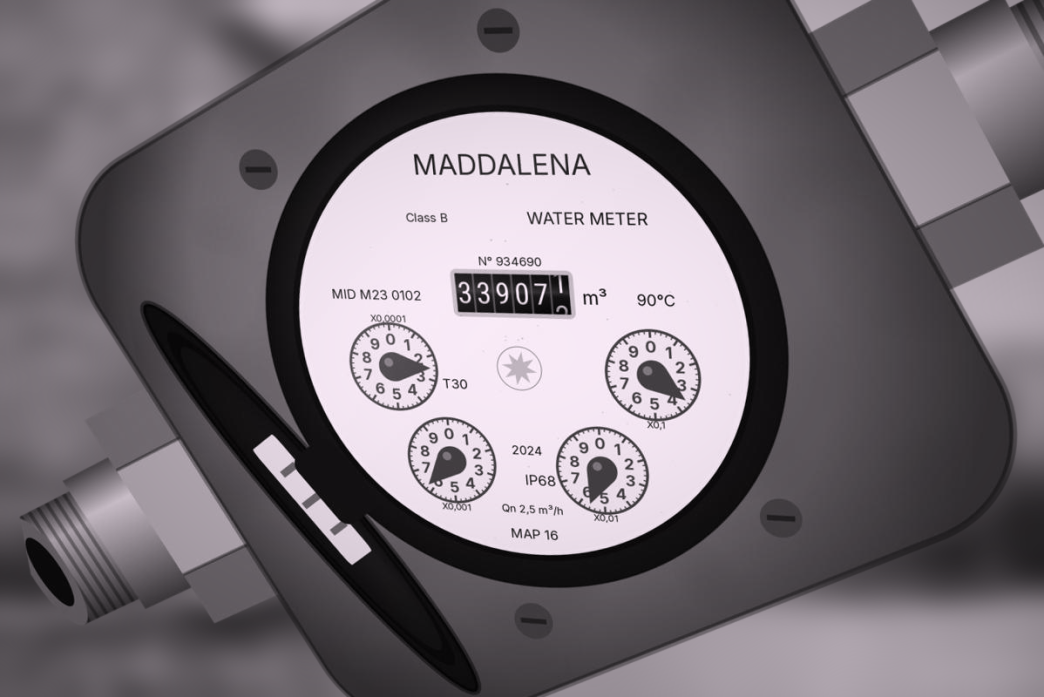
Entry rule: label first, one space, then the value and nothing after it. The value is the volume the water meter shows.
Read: 339071.3562 m³
